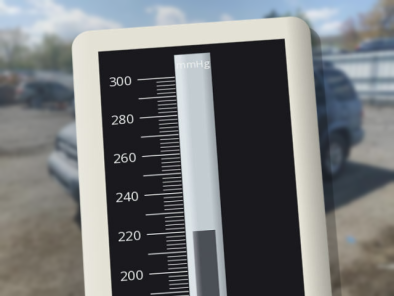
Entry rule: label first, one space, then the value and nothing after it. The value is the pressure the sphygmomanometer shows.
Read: 220 mmHg
